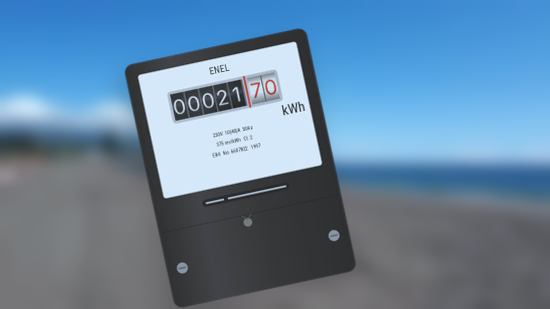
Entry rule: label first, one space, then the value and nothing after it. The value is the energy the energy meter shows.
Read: 21.70 kWh
